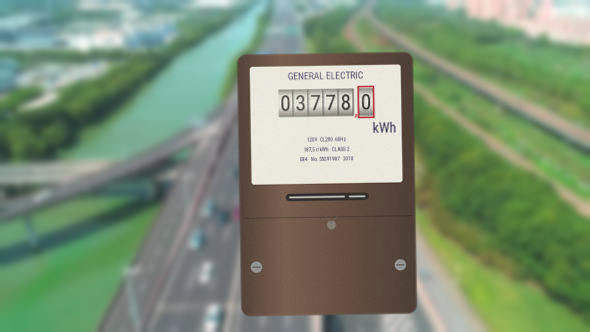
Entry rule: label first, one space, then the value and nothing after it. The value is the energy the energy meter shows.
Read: 3778.0 kWh
